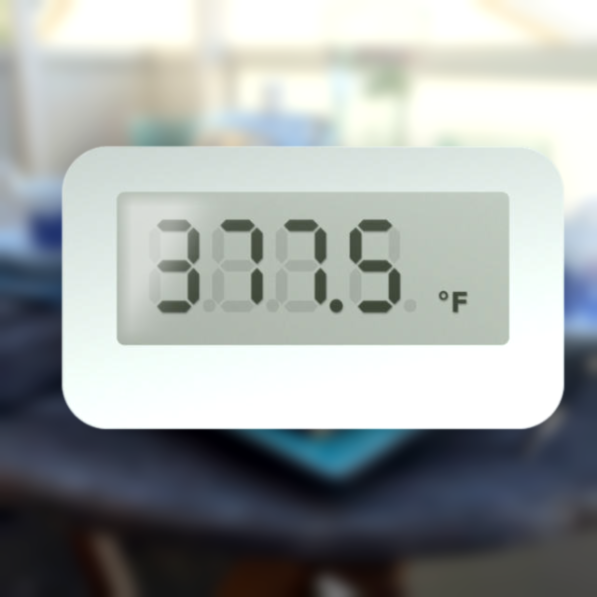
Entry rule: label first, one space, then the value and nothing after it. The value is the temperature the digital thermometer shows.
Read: 377.5 °F
